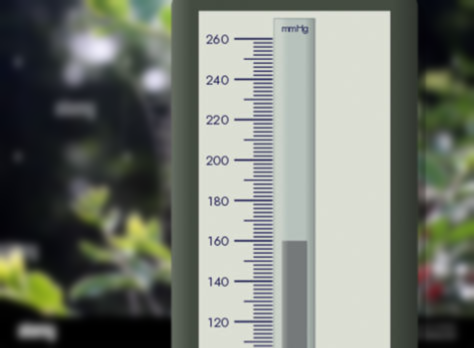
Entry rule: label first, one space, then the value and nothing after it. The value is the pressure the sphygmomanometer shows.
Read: 160 mmHg
